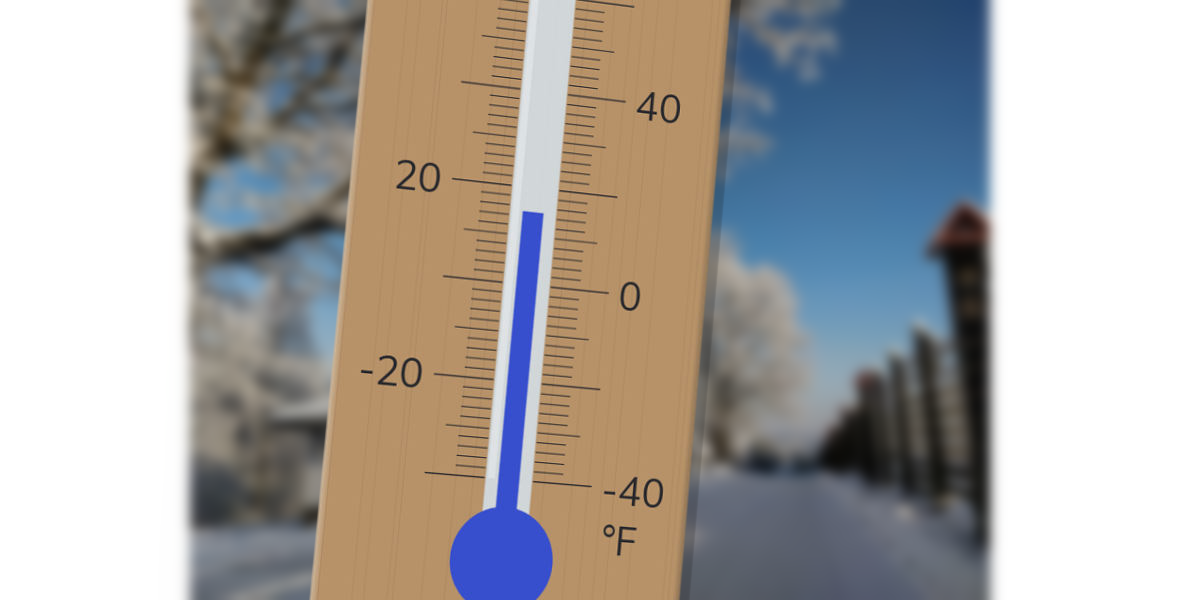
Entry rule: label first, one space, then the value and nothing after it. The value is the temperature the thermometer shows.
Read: 15 °F
